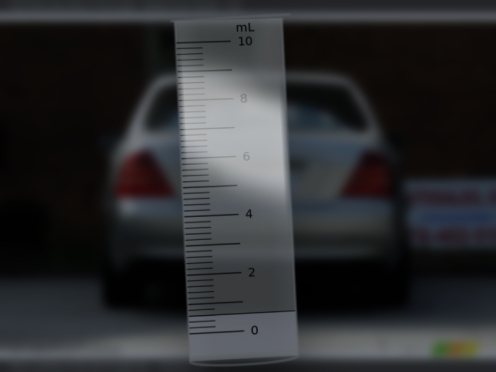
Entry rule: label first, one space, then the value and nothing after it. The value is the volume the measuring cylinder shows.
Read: 0.6 mL
